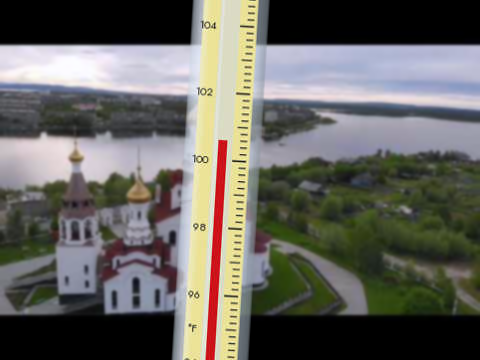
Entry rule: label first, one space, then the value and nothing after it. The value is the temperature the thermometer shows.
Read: 100.6 °F
